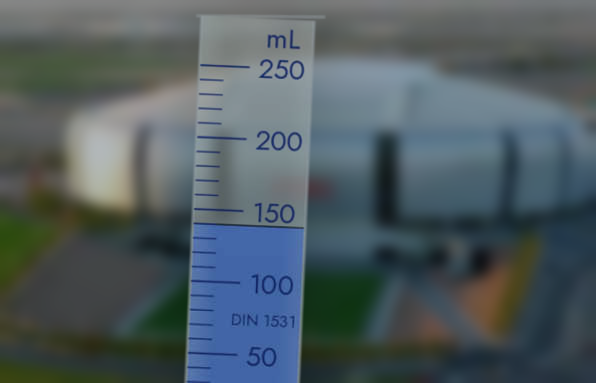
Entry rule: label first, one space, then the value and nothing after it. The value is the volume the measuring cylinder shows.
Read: 140 mL
